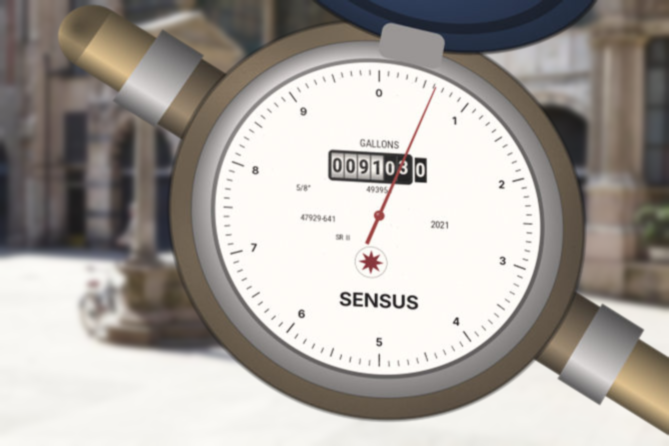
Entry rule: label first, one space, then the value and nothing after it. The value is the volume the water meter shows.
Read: 91030.6 gal
